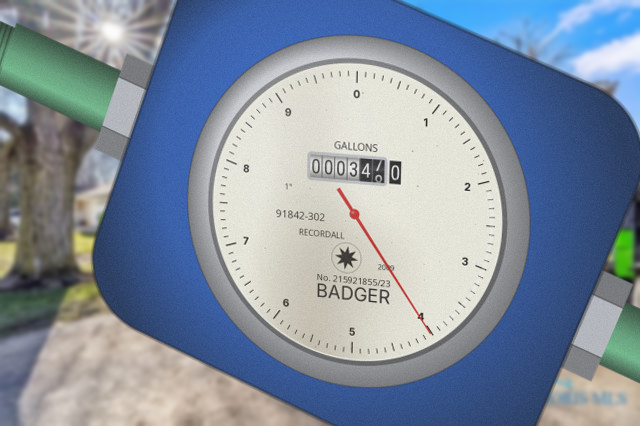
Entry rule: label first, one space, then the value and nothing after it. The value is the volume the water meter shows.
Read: 3474.0 gal
